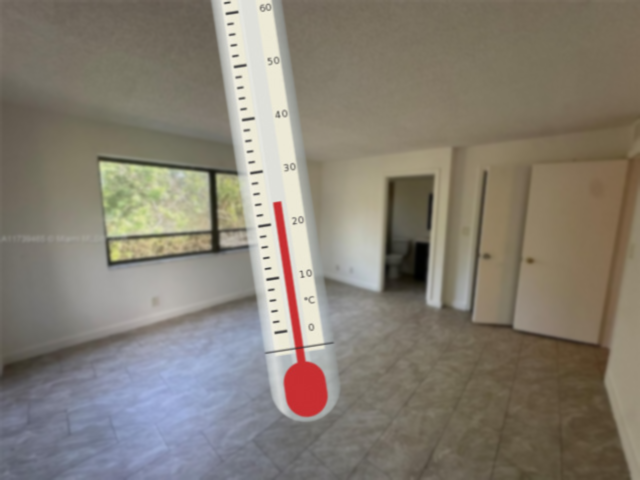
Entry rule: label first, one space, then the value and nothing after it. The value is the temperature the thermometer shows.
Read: 24 °C
